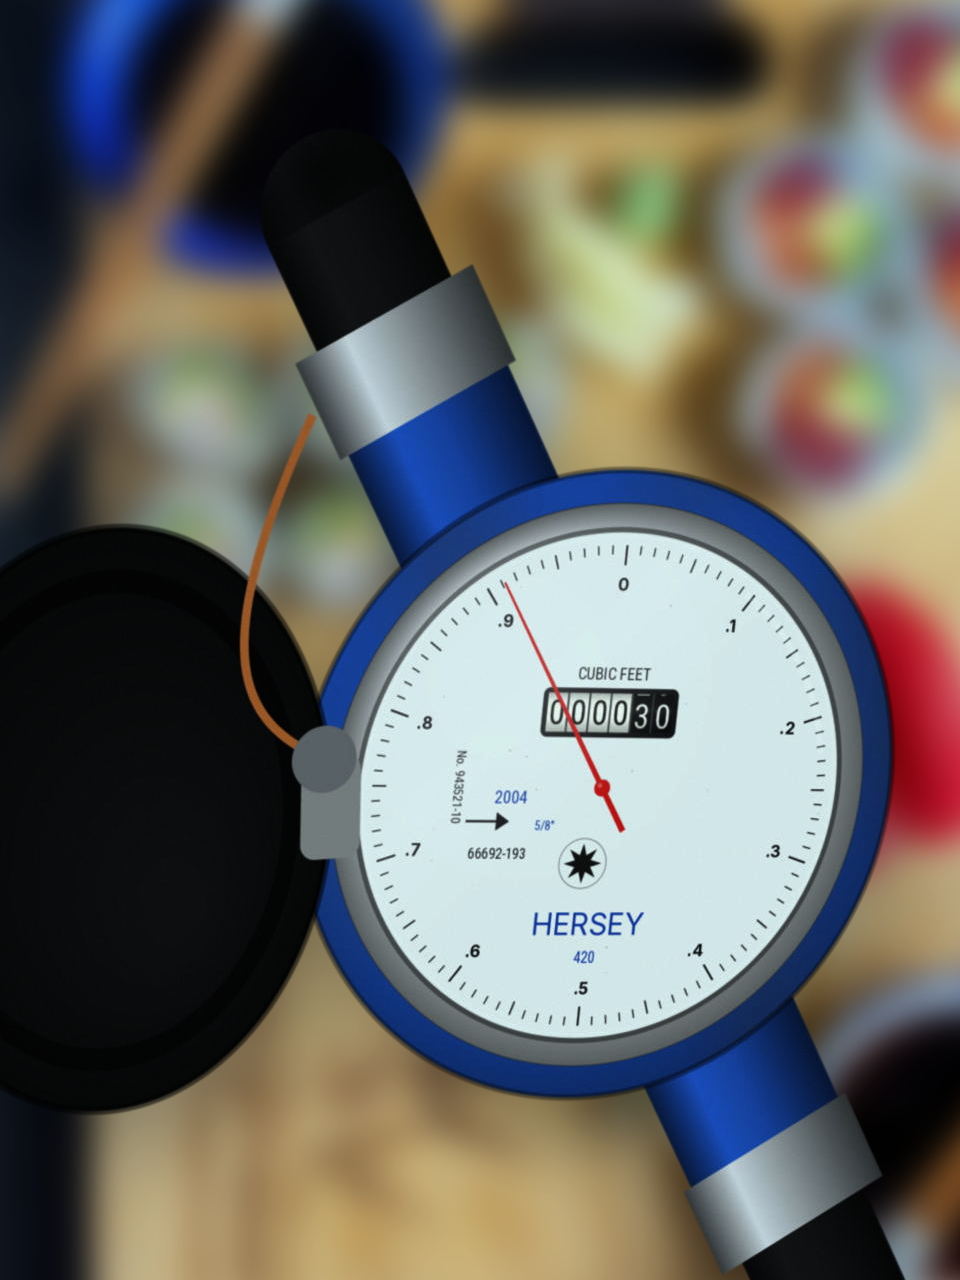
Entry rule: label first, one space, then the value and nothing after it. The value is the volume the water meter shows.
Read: 29.91 ft³
